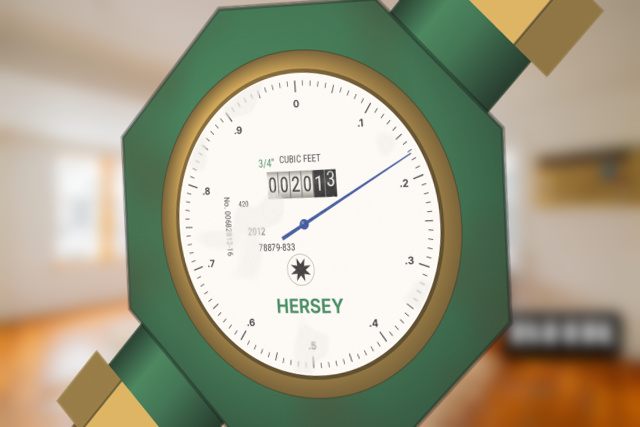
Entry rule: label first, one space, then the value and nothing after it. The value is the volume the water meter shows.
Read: 2013.17 ft³
